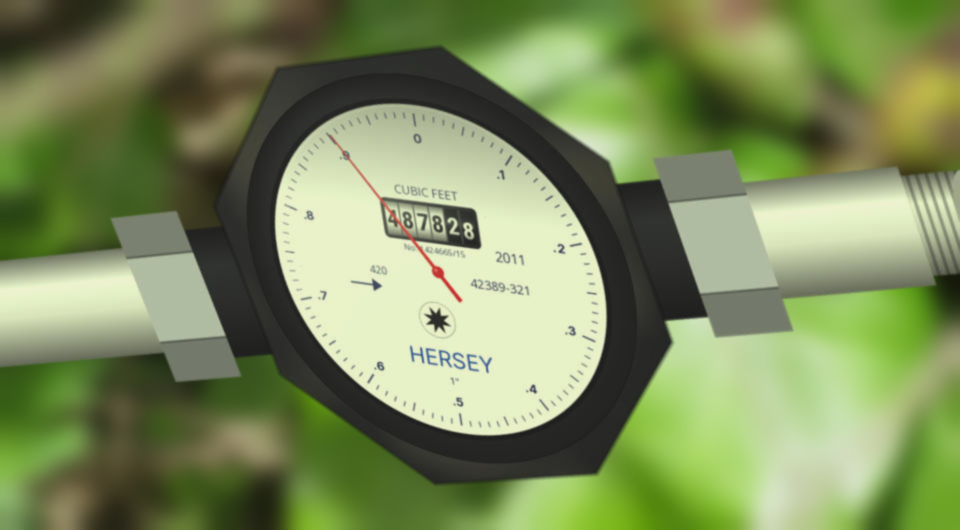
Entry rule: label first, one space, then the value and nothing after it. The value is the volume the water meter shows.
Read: 487827.90 ft³
